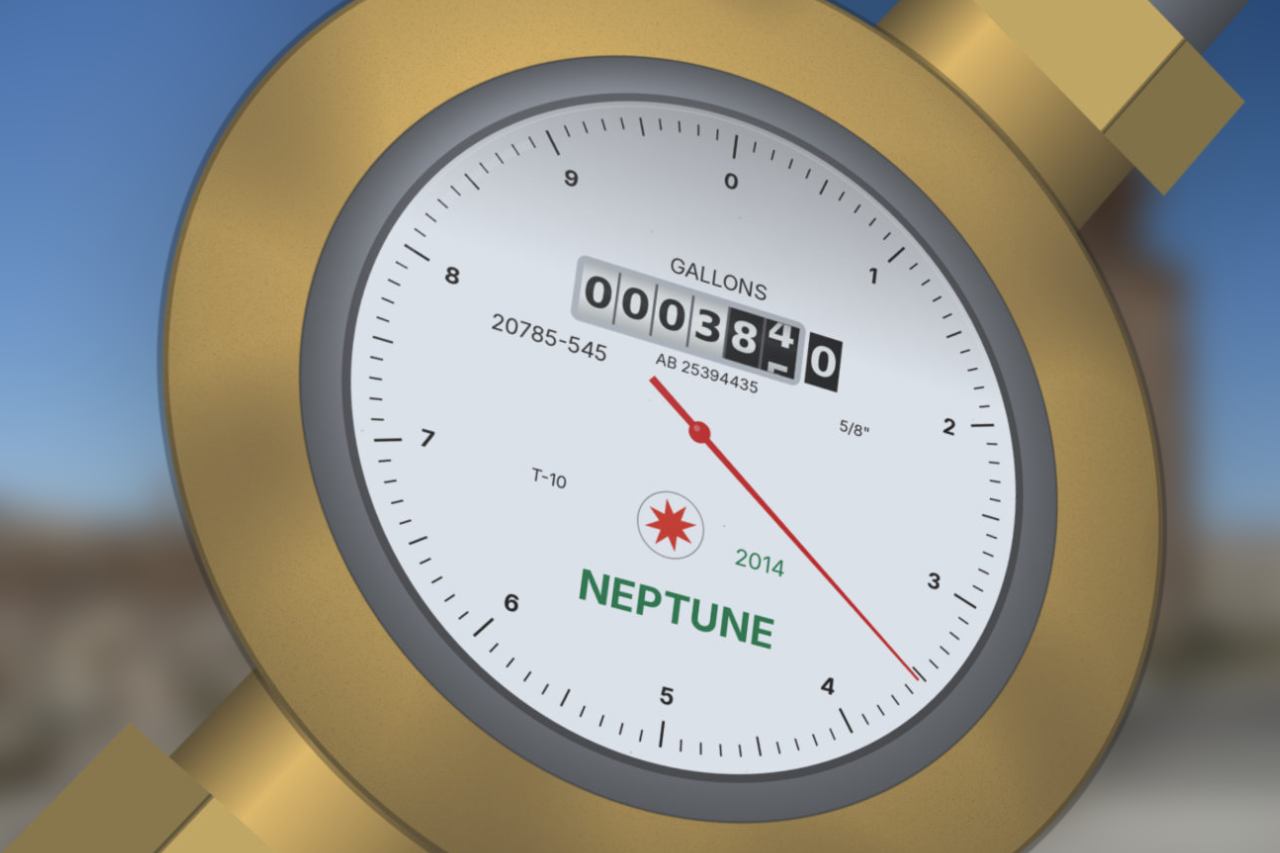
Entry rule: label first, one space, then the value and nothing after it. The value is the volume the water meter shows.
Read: 3843.5 gal
